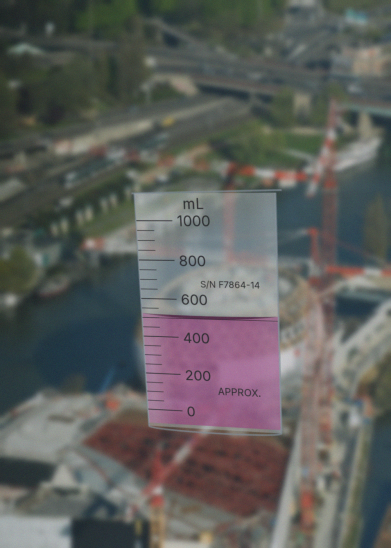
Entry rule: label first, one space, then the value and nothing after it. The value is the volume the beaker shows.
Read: 500 mL
